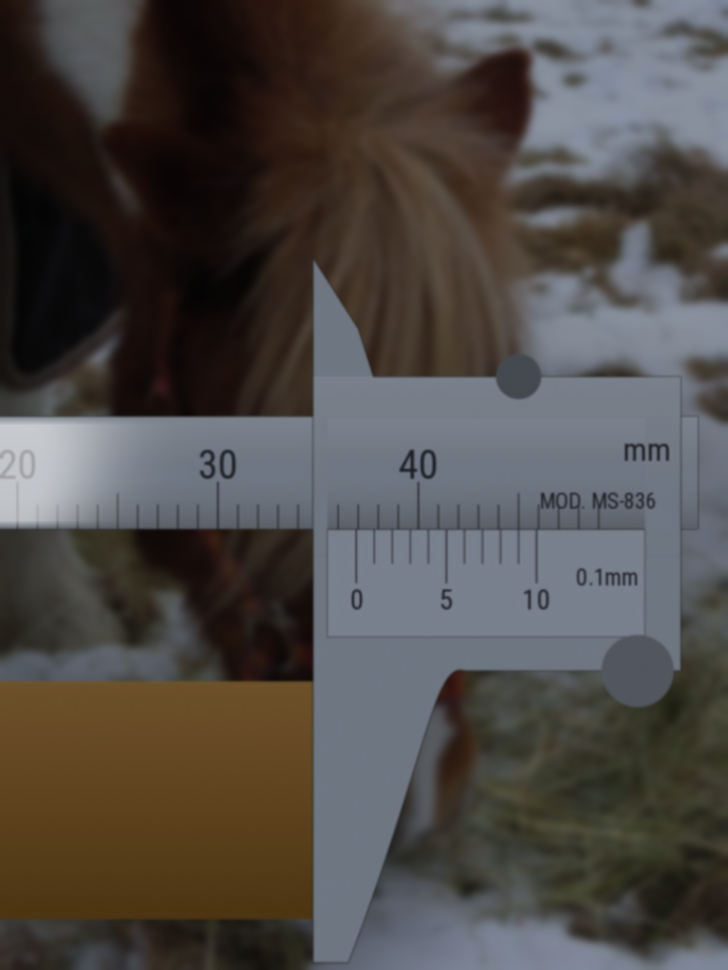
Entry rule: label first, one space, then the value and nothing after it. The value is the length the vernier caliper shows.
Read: 36.9 mm
